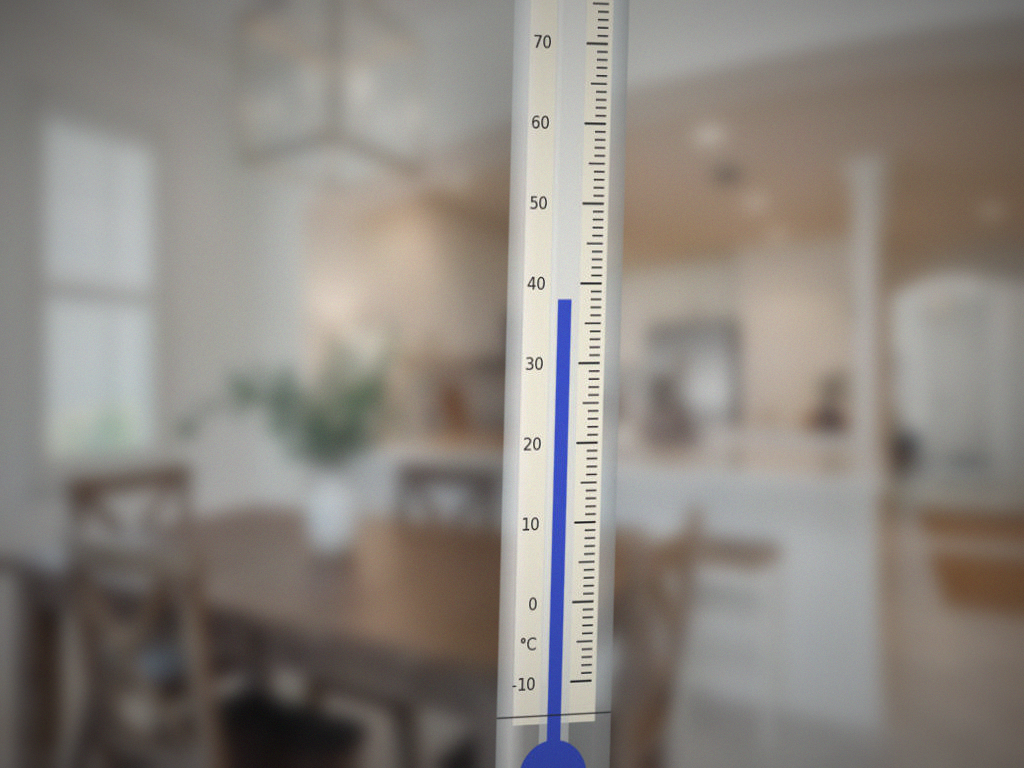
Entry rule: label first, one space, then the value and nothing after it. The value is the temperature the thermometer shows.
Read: 38 °C
